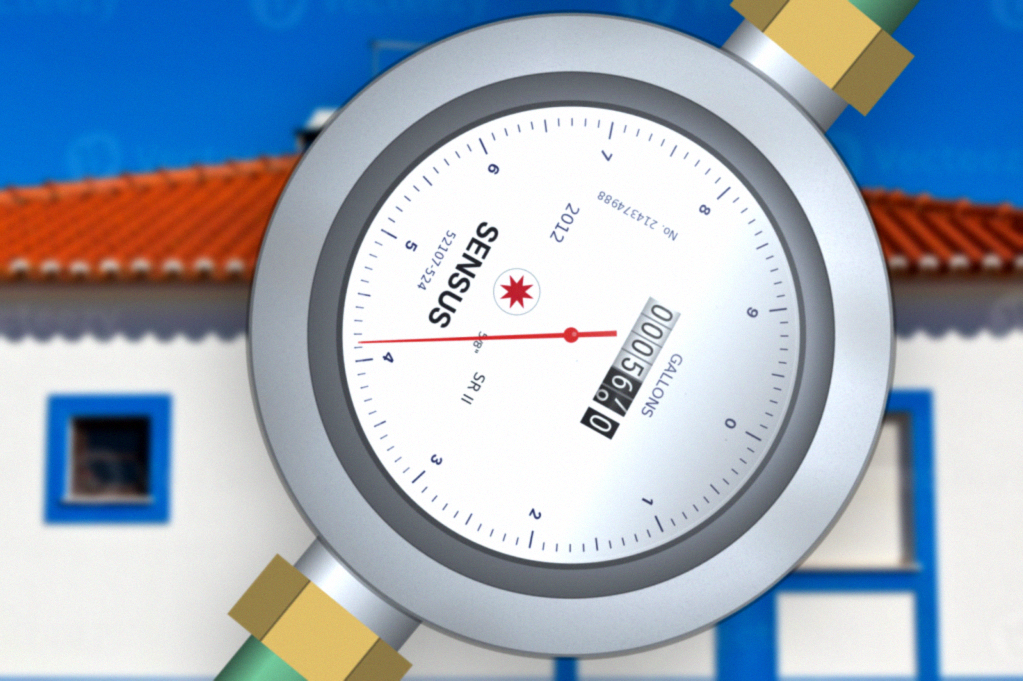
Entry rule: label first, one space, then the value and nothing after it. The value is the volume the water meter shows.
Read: 5674.1 gal
